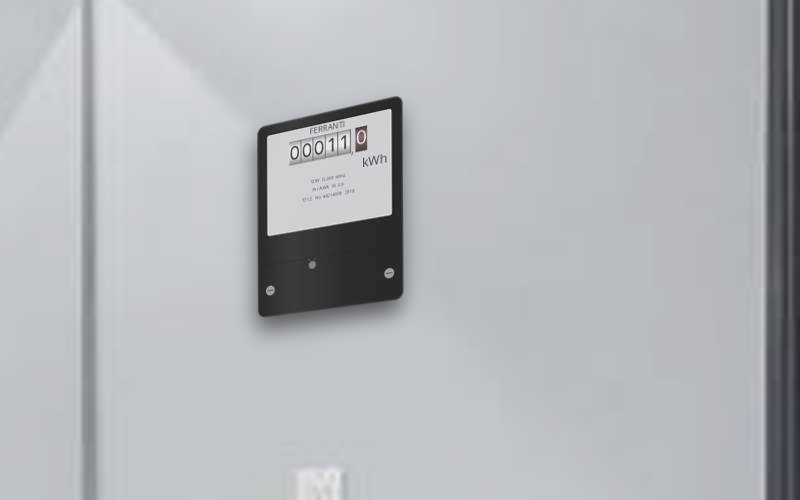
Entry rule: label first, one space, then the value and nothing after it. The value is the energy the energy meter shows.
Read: 11.0 kWh
